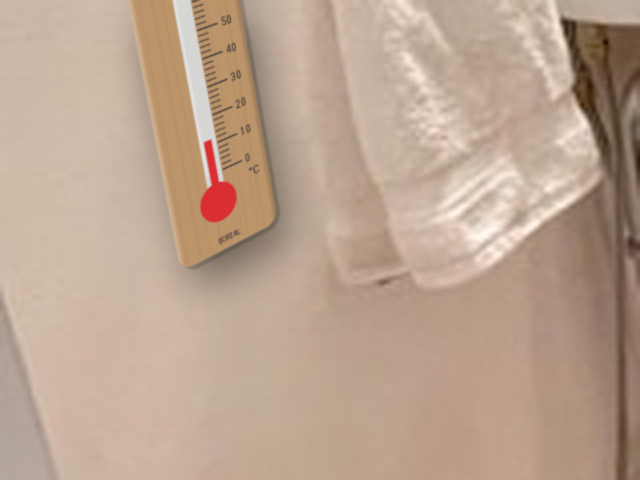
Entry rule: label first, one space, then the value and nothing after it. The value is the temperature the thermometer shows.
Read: 12 °C
